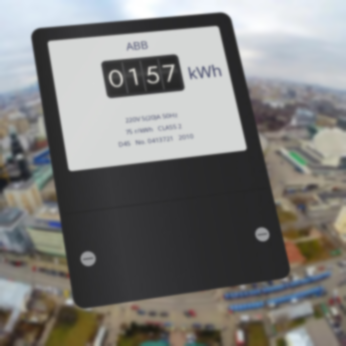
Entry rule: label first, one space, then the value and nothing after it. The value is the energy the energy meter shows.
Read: 157 kWh
